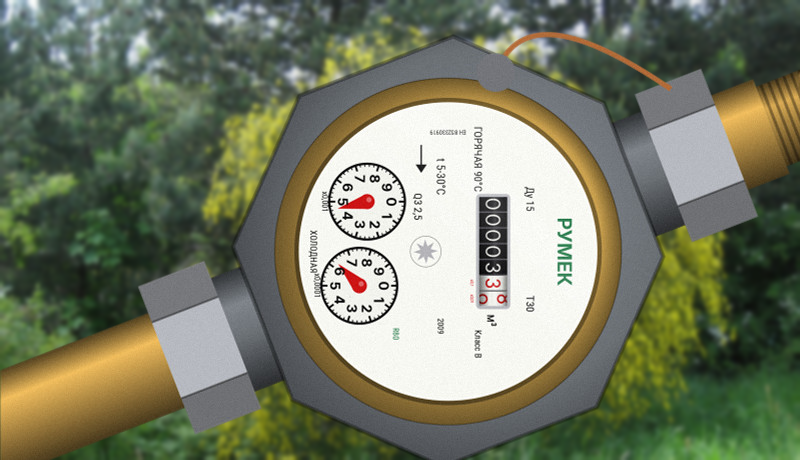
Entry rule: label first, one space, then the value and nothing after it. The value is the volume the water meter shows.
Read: 3.3846 m³
